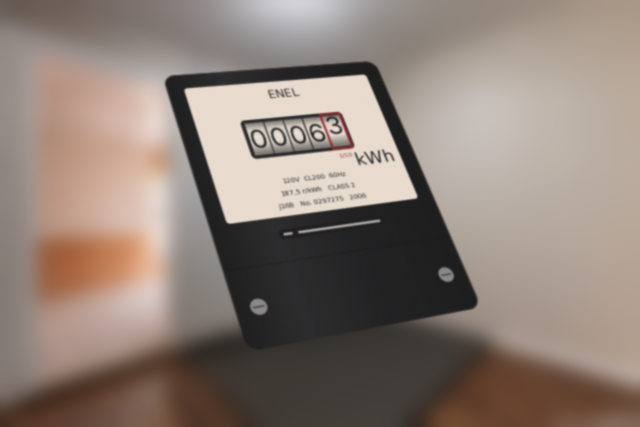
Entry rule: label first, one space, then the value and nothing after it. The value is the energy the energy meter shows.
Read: 6.3 kWh
